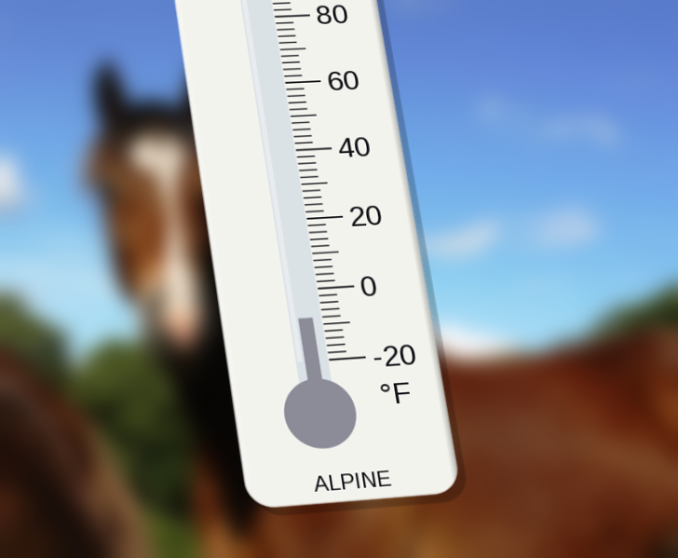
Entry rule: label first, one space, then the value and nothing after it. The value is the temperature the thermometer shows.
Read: -8 °F
